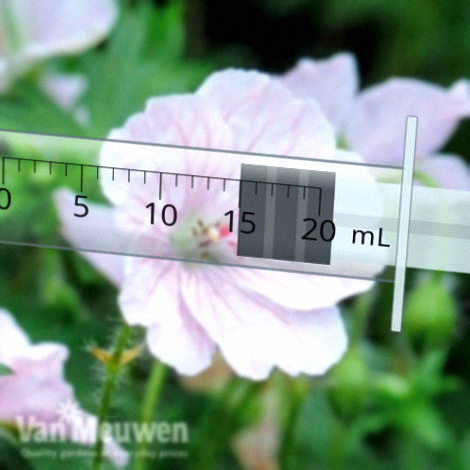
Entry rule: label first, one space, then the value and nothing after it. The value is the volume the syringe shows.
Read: 15 mL
